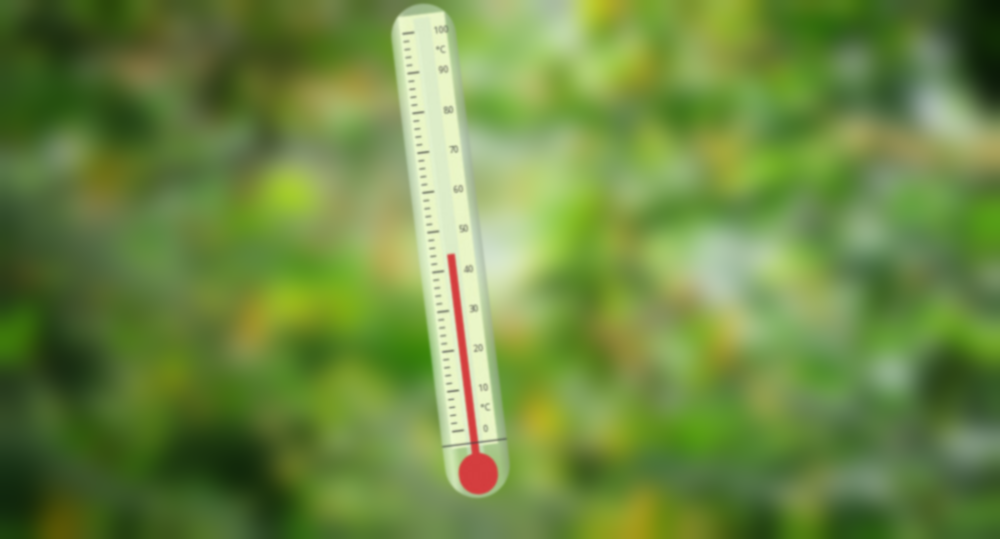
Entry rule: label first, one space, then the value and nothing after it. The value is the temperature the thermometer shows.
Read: 44 °C
